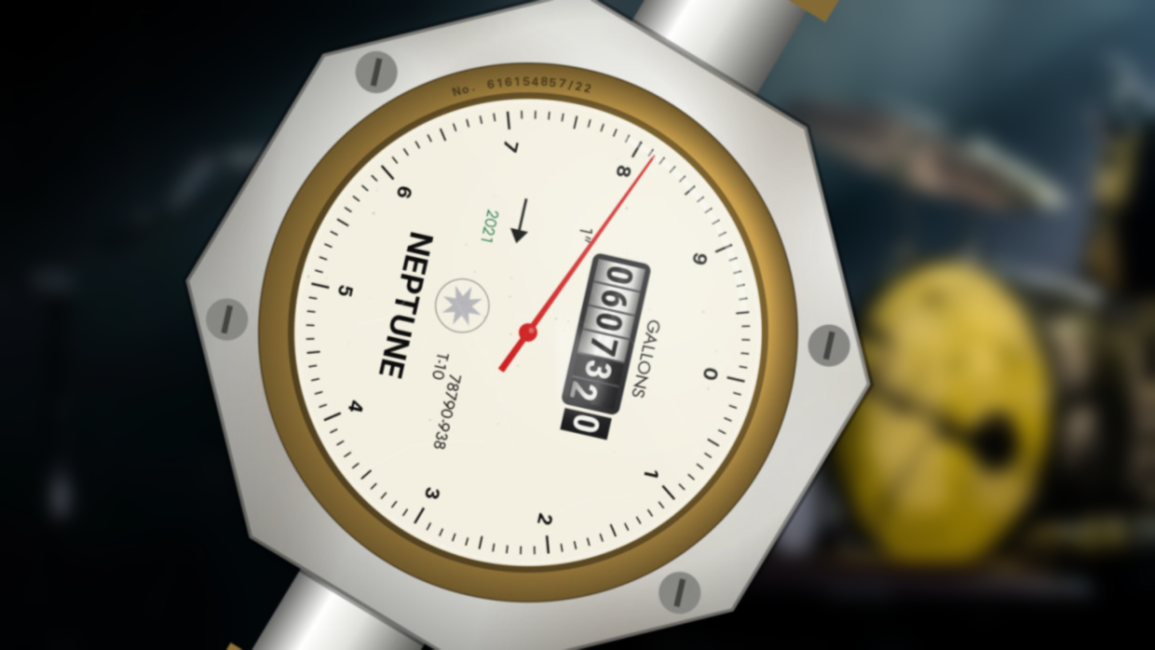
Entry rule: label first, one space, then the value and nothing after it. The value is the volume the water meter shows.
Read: 607318.1 gal
